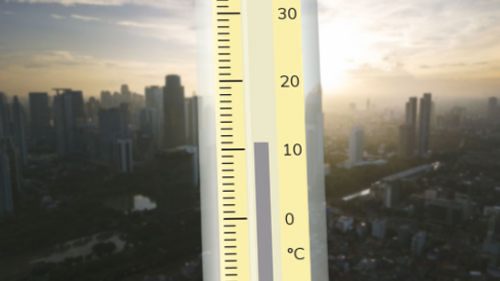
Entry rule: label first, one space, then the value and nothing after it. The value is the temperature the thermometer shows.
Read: 11 °C
